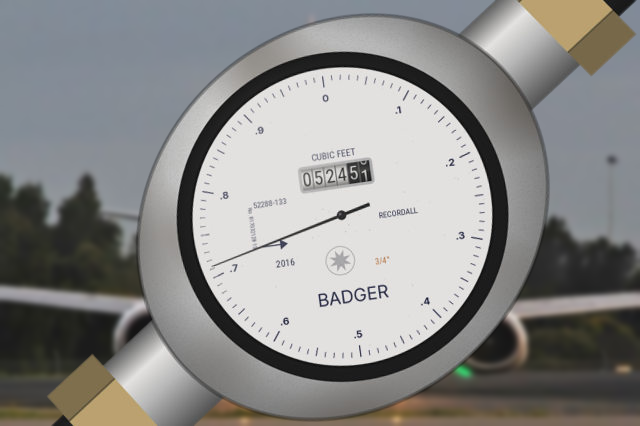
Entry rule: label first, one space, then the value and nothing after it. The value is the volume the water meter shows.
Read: 52450.71 ft³
